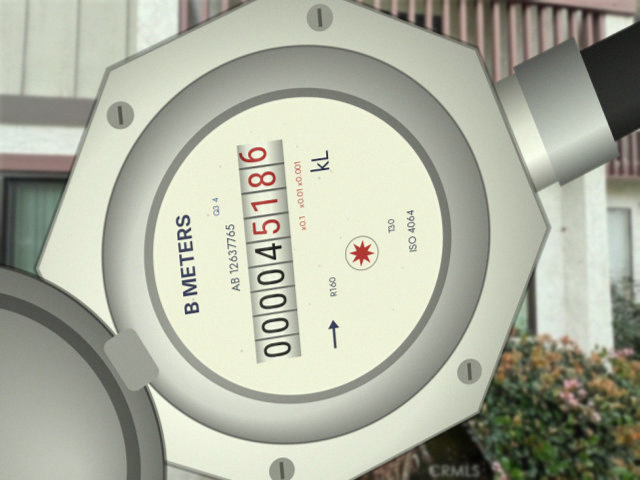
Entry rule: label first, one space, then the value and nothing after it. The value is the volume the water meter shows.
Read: 4.5186 kL
